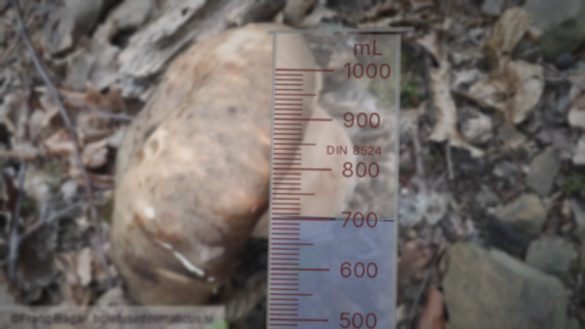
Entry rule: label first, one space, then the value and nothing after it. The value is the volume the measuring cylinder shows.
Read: 700 mL
